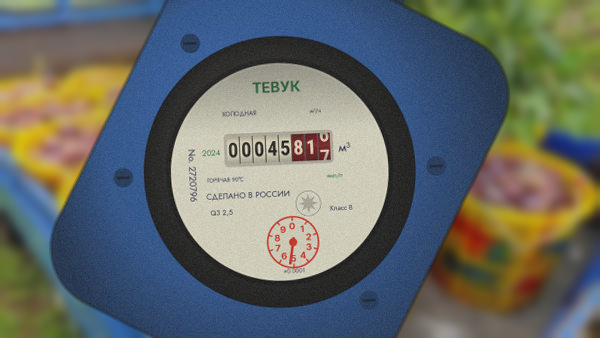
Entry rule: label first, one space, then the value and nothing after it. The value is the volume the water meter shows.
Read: 45.8165 m³
